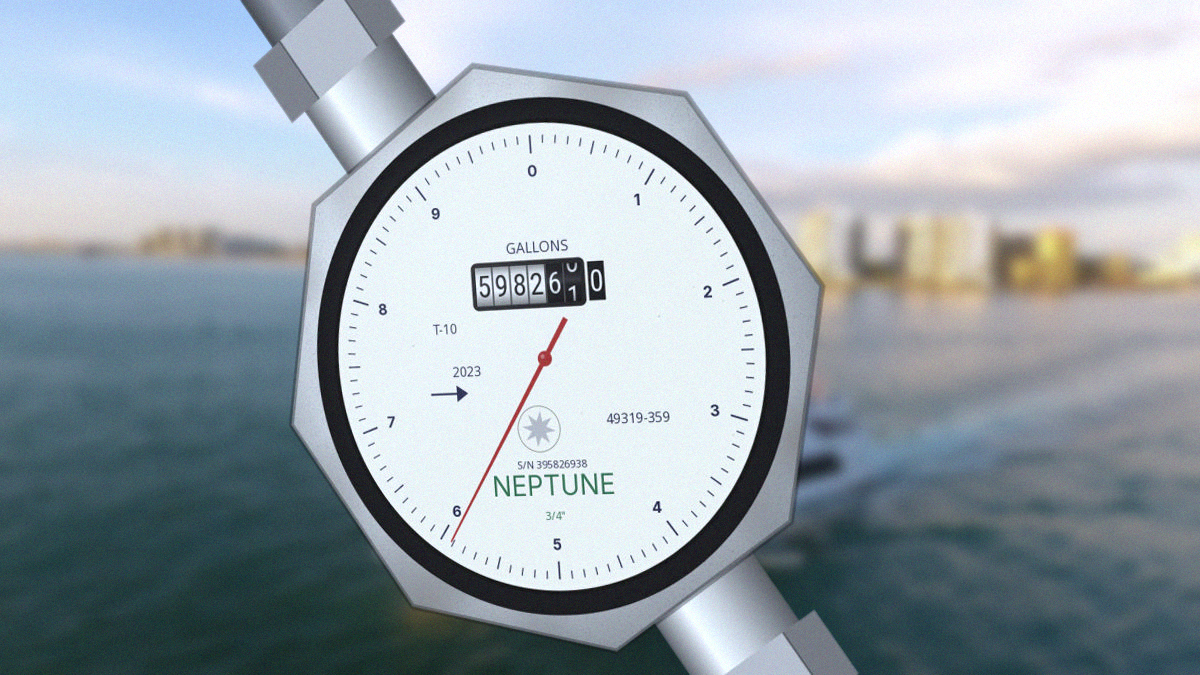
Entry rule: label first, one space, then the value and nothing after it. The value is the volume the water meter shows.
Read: 5982605.9 gal
